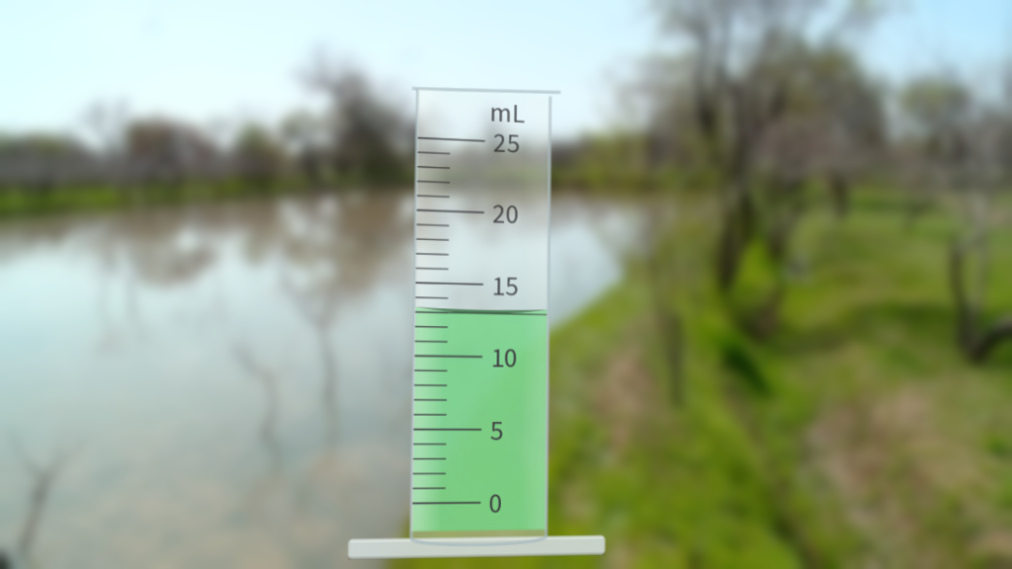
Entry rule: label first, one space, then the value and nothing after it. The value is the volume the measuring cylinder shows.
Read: 13 mL
